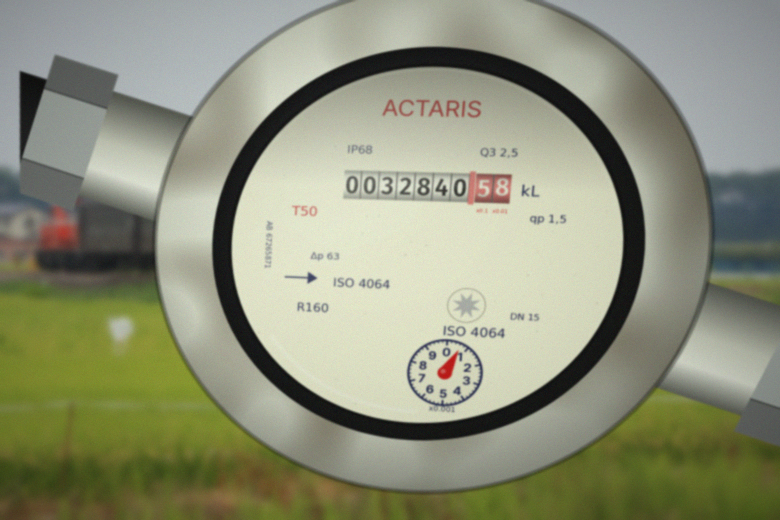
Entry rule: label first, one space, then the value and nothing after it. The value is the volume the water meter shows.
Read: 32840.580 kL
